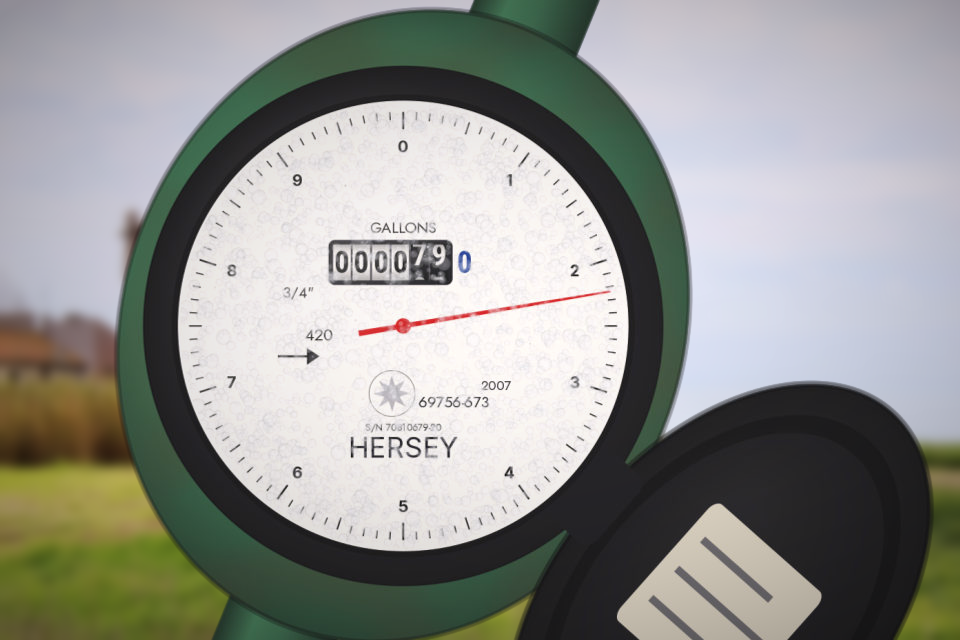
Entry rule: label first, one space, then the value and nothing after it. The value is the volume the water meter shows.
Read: 792.2 gal
